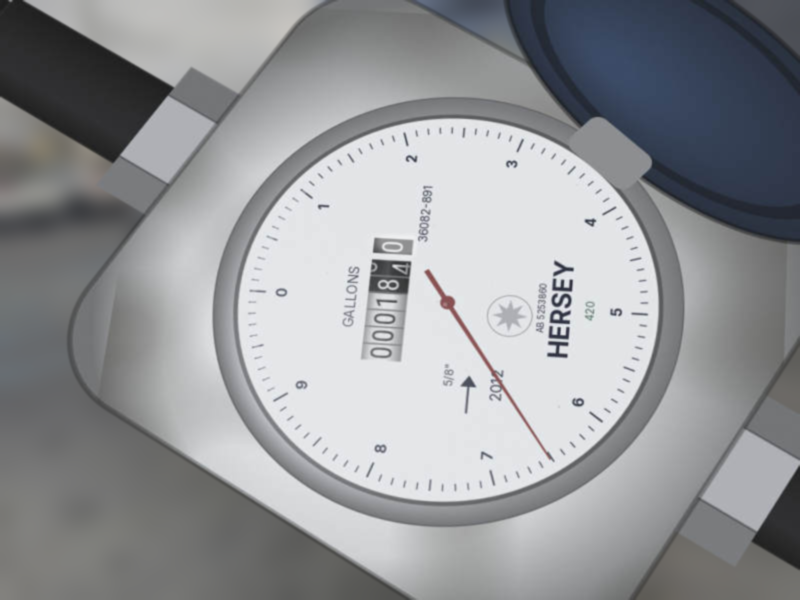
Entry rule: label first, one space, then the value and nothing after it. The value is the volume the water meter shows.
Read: 1836.5 gal
